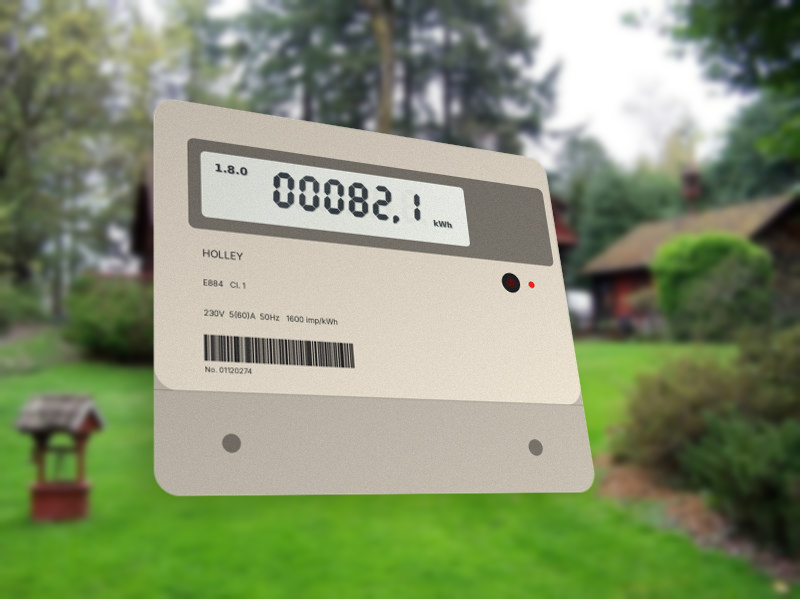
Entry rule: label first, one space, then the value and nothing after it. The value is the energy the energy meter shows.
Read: 82.1 kWh
